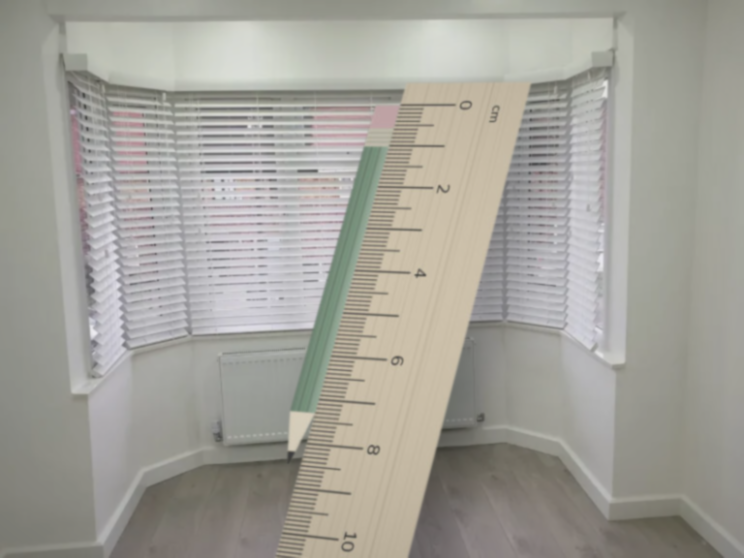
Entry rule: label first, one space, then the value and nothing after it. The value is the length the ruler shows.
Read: 8.5 cm
